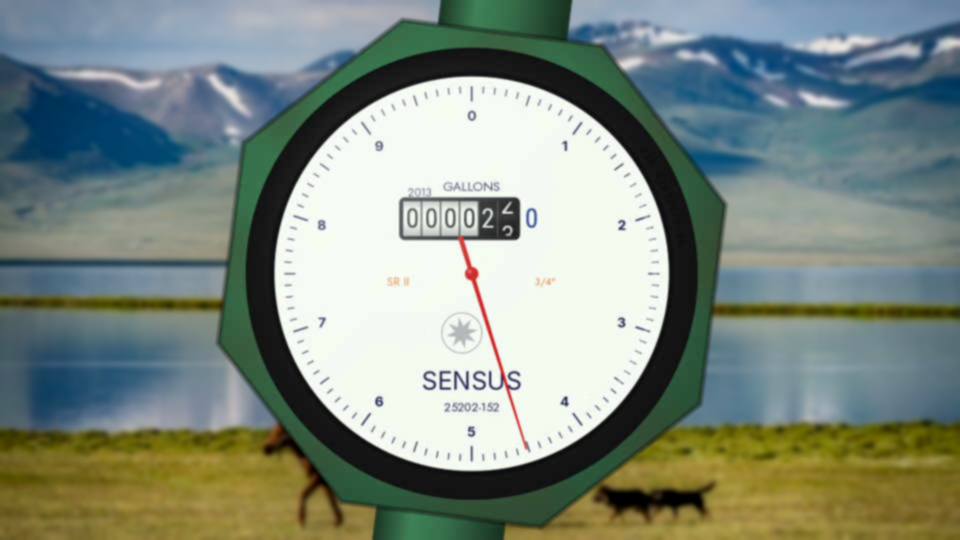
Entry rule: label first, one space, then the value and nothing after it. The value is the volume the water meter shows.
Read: 224.5 gal
